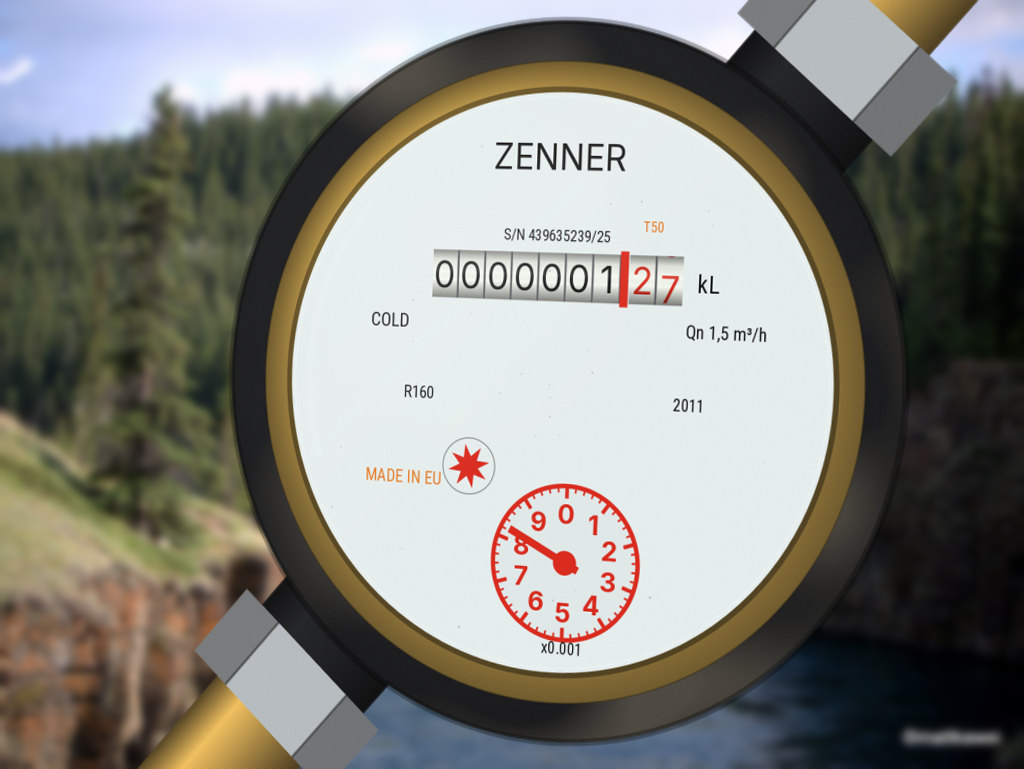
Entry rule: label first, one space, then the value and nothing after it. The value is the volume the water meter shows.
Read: 1.268 kL
